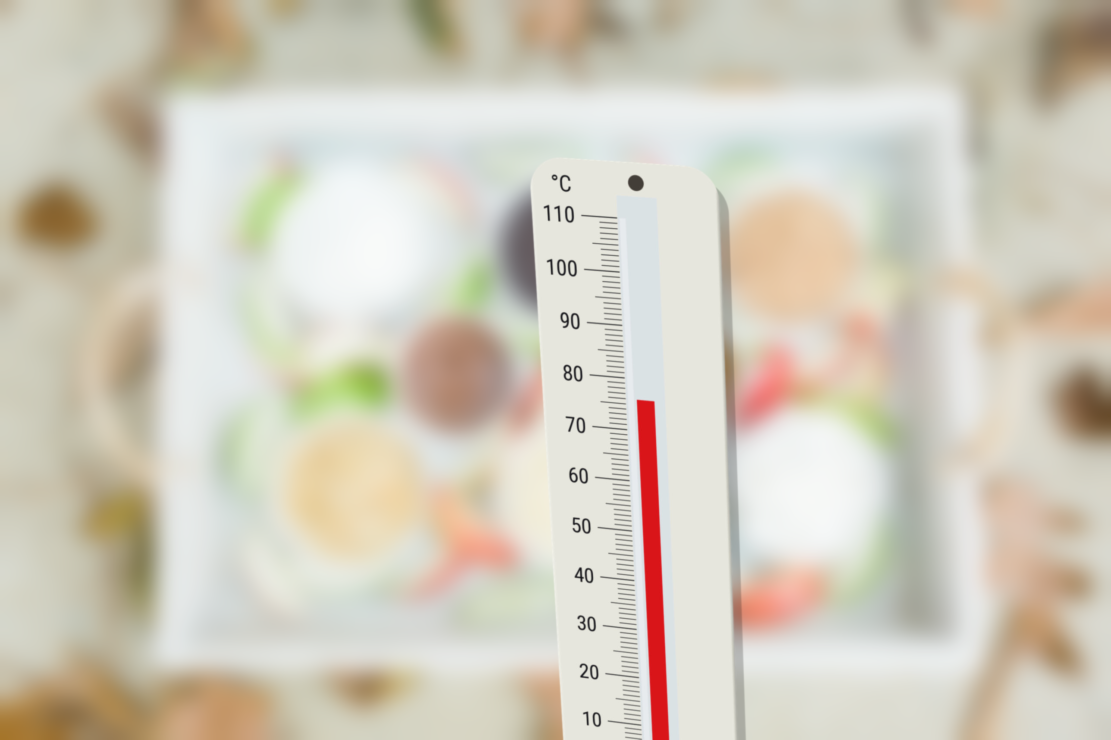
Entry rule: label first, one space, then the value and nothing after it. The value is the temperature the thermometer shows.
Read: 76 °C
